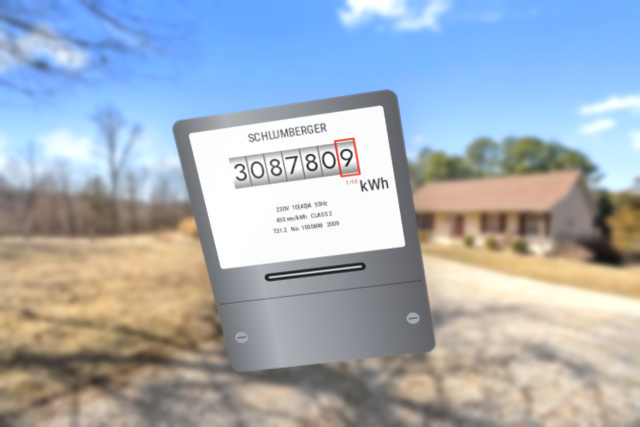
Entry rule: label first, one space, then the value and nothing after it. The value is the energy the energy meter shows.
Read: 308780.9 kWh
